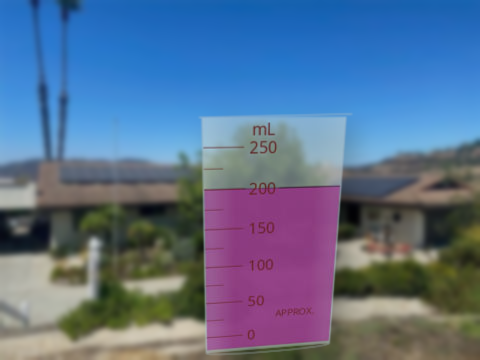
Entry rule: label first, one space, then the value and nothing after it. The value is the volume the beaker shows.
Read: 200 mL
